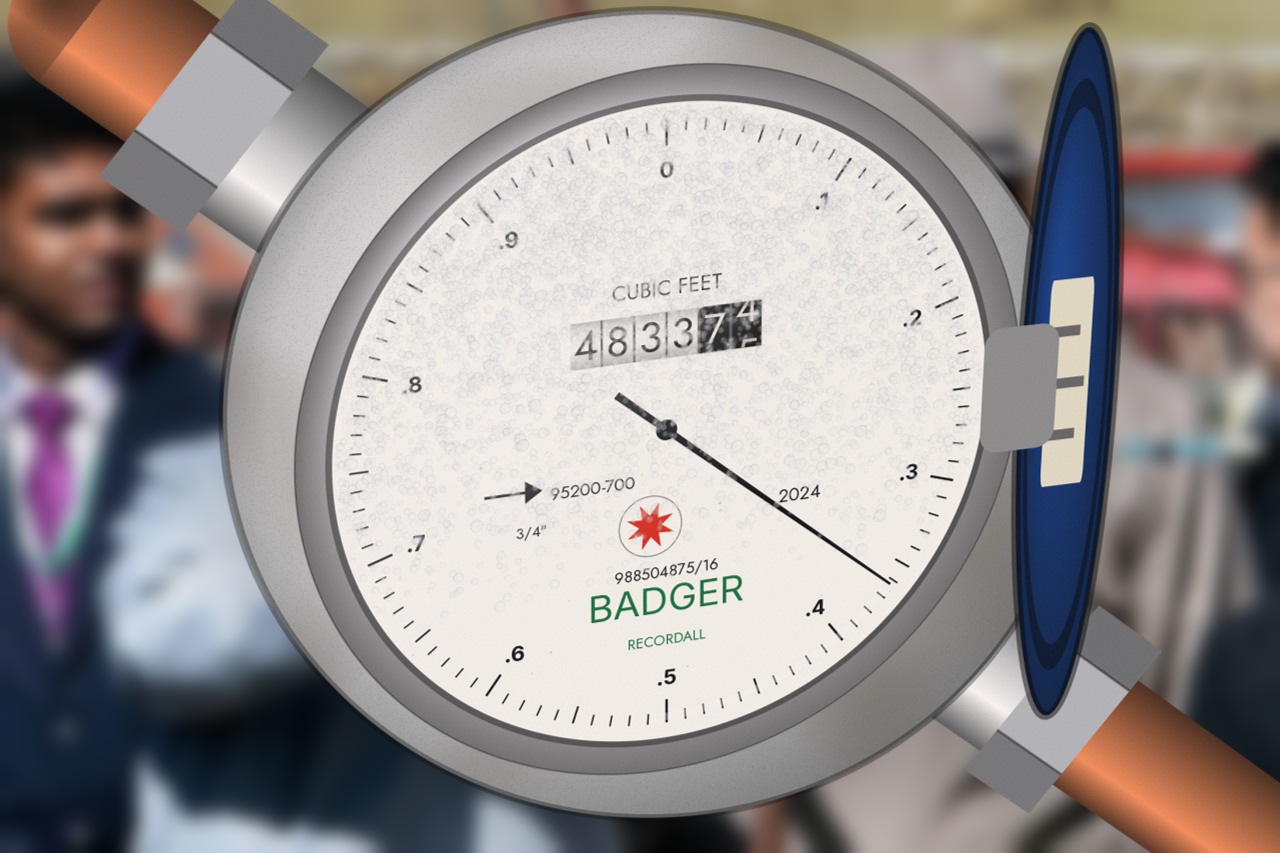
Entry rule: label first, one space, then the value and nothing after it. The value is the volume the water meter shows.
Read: 483374.36 ft³
